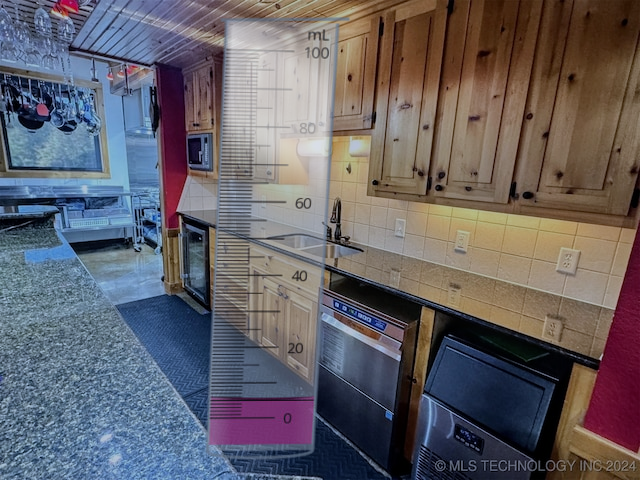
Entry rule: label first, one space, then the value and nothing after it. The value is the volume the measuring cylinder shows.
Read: 5 mL
